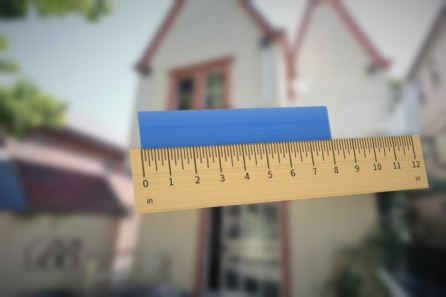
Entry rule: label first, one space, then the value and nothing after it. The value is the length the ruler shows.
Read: 8 in
